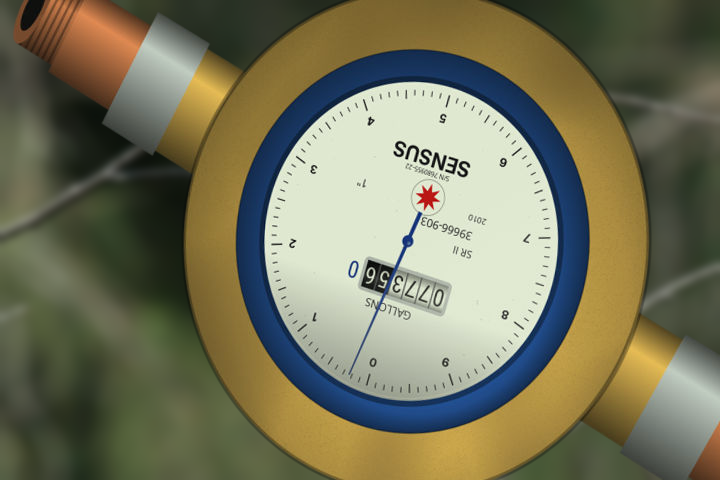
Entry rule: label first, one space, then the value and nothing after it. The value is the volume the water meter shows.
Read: 773560.2 gal
